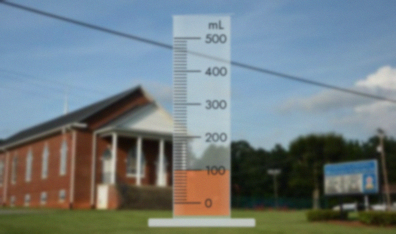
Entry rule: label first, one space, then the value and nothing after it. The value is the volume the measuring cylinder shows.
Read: 100 mL
